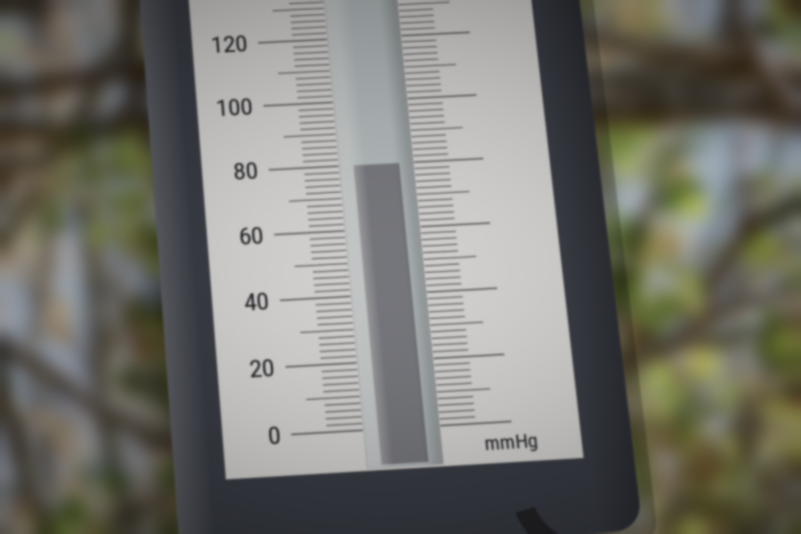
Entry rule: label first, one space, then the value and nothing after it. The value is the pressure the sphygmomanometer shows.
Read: 80 mmHg
